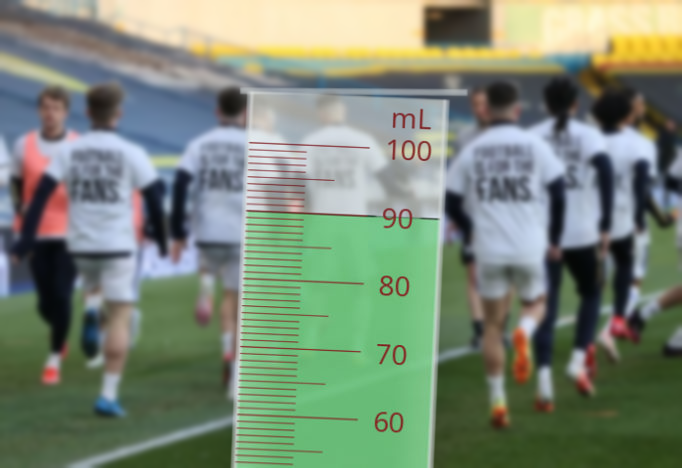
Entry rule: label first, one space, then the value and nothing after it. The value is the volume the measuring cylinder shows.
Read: 90 mL
